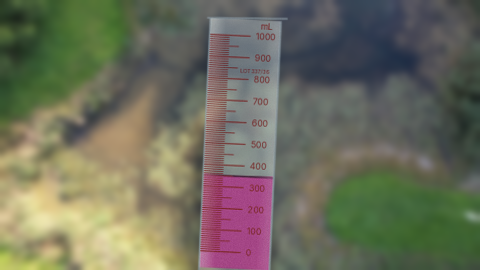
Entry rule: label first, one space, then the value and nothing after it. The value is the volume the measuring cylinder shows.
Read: 350 mL
